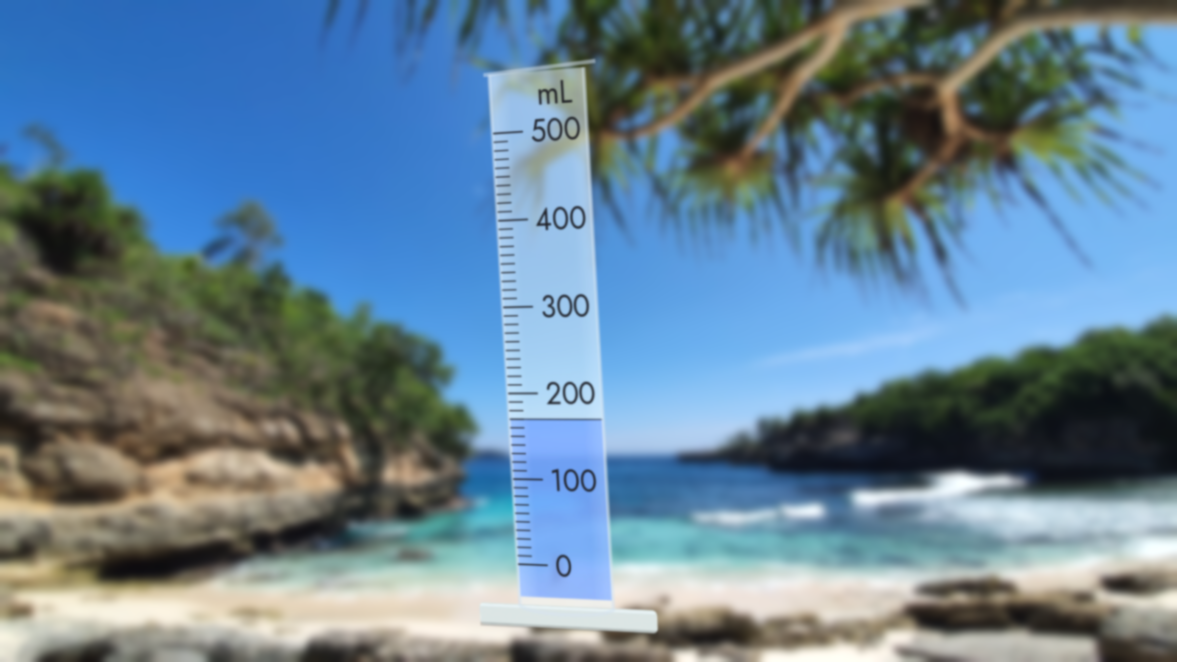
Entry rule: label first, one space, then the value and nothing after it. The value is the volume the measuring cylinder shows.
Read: 170 mL
